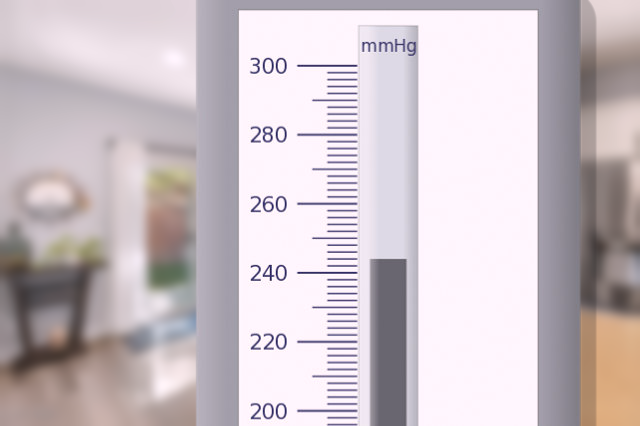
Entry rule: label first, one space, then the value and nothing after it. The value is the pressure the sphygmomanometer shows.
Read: 244 mmHg
